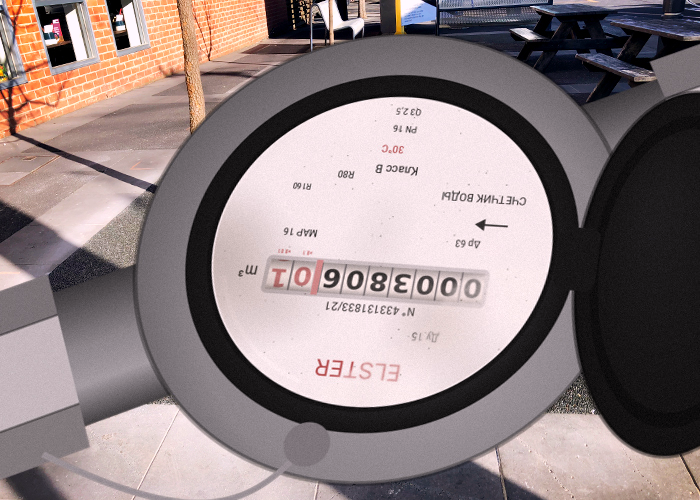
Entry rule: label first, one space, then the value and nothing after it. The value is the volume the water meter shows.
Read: 3806.01 m³
